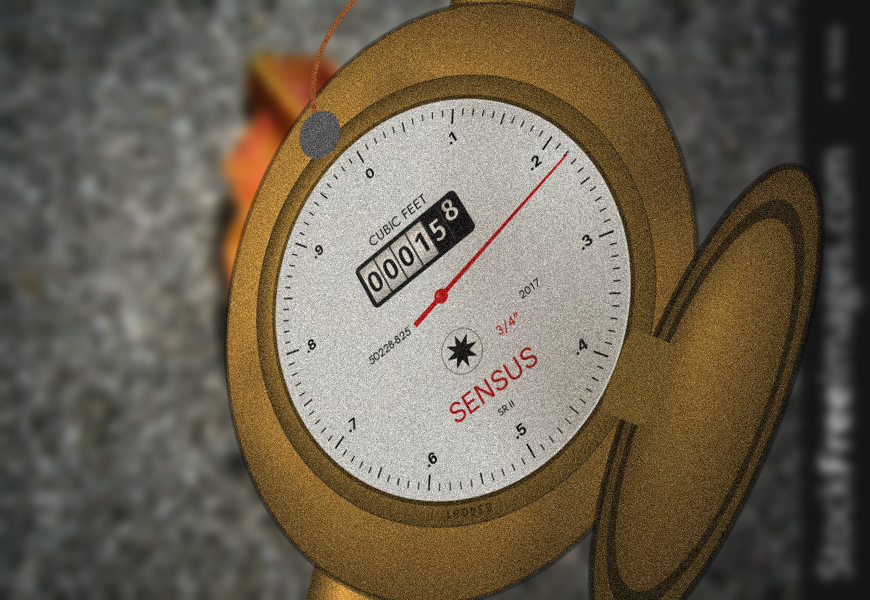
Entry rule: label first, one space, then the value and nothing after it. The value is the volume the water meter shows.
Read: 158.22 ft³
